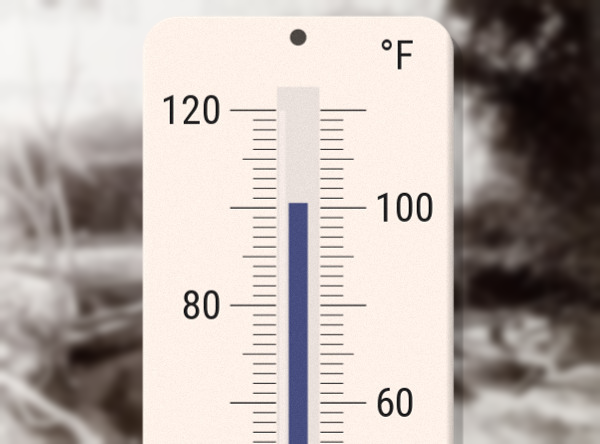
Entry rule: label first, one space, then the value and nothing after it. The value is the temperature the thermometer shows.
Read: 101 °F
